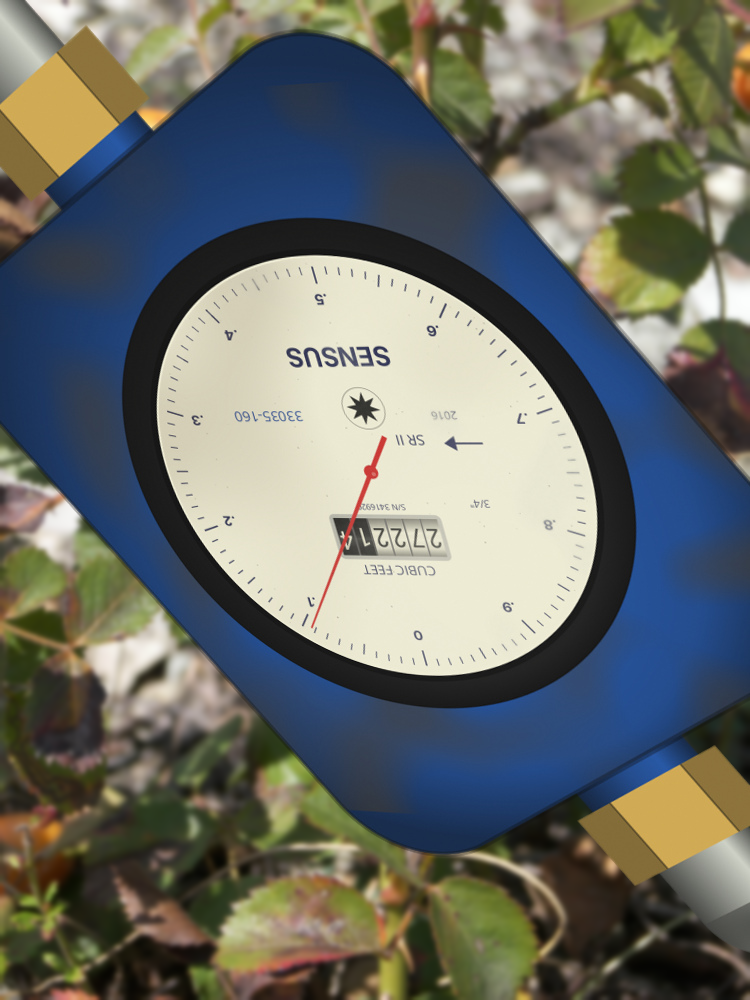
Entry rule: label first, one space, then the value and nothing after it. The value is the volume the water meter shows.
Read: 272214.09 ft³
